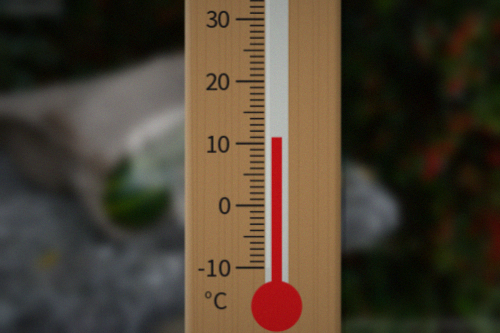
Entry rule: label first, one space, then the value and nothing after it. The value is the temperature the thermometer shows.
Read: 11 °C
